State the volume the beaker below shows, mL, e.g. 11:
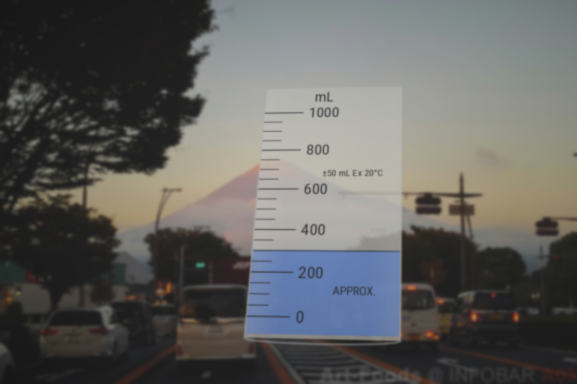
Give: 300
